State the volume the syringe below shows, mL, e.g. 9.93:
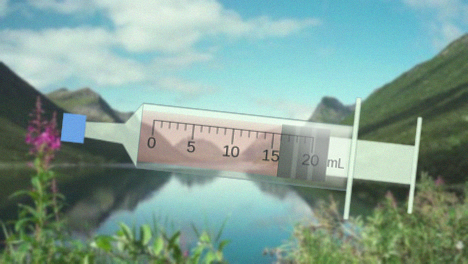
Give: 16
